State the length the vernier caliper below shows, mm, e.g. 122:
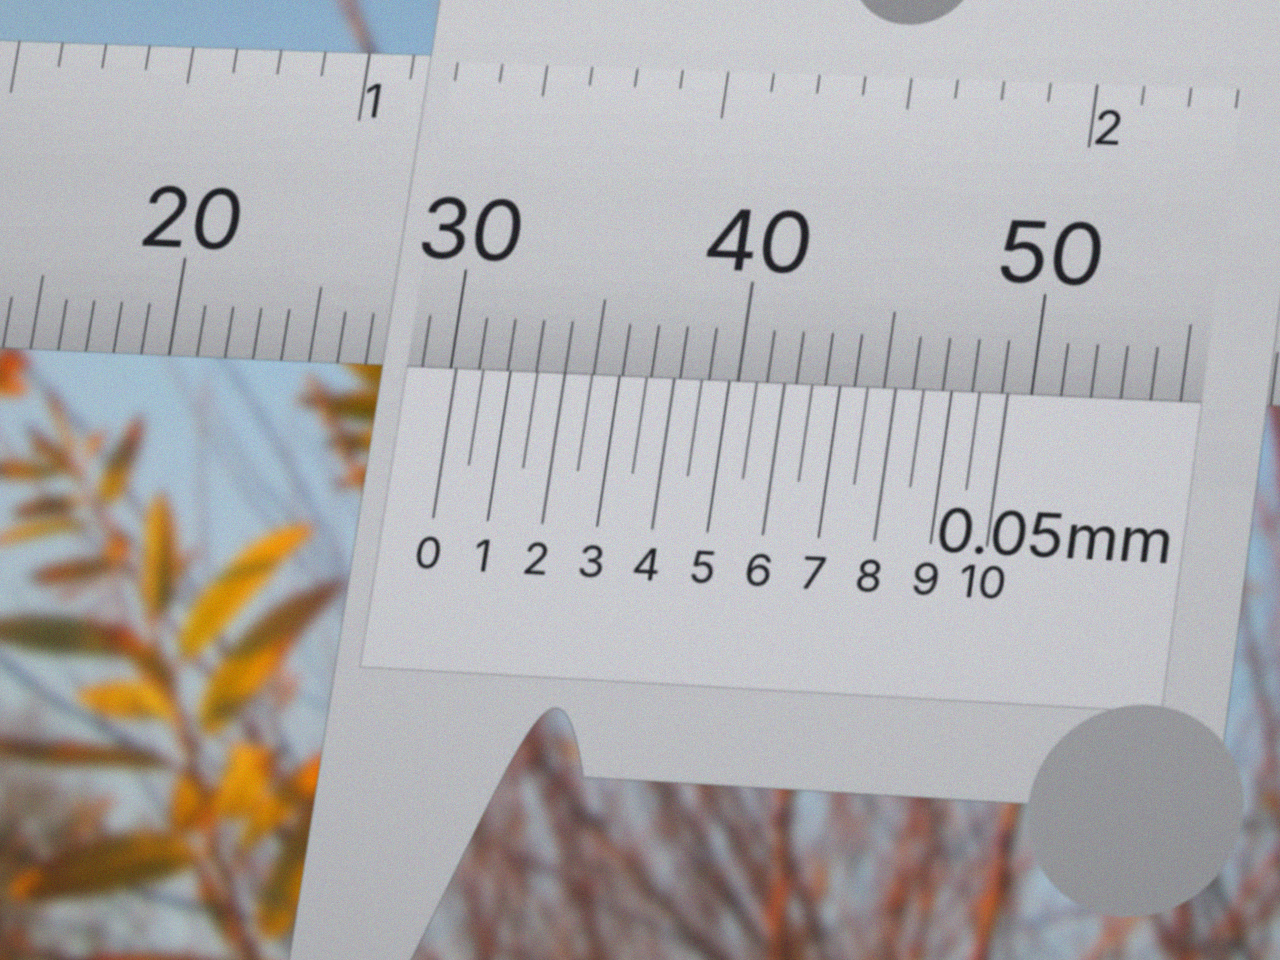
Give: 30.2
